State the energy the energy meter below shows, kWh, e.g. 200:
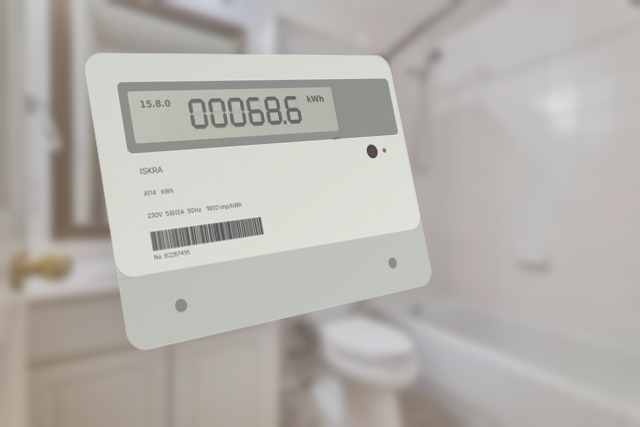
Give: 68.6
